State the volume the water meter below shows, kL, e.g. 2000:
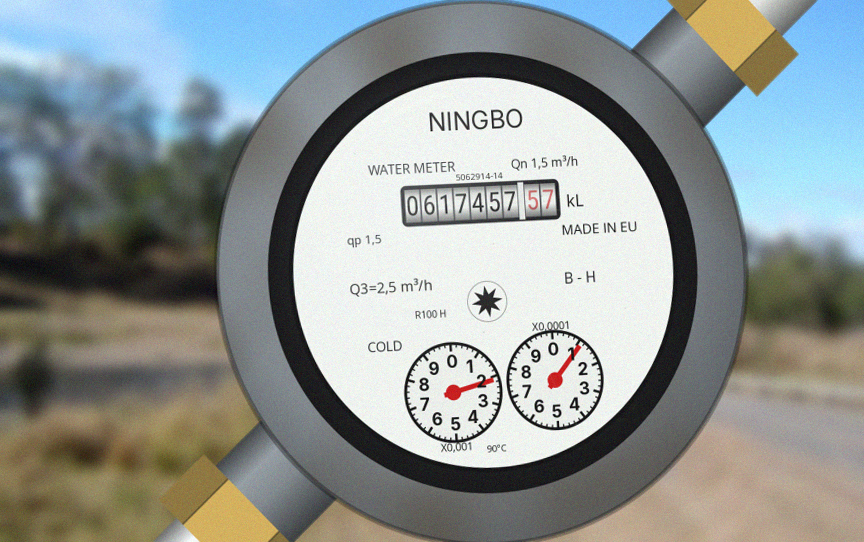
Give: 617457.5721
